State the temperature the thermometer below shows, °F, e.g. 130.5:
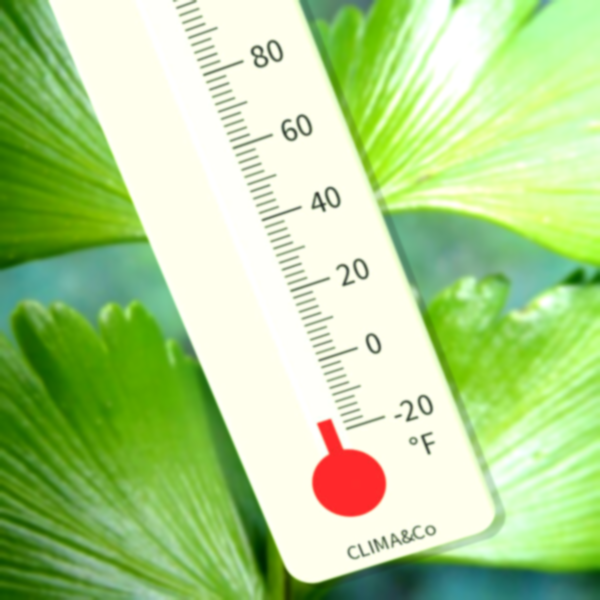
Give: -16
